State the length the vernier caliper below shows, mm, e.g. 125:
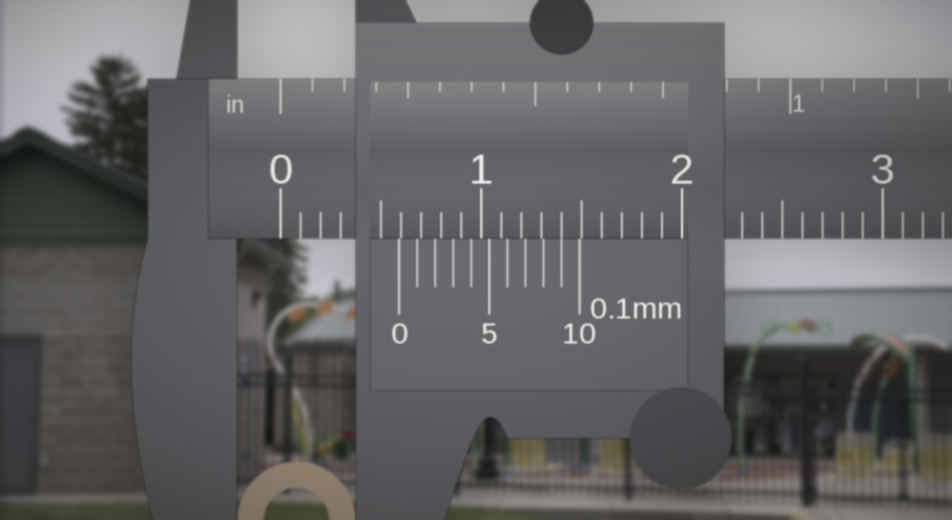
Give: 5.9
